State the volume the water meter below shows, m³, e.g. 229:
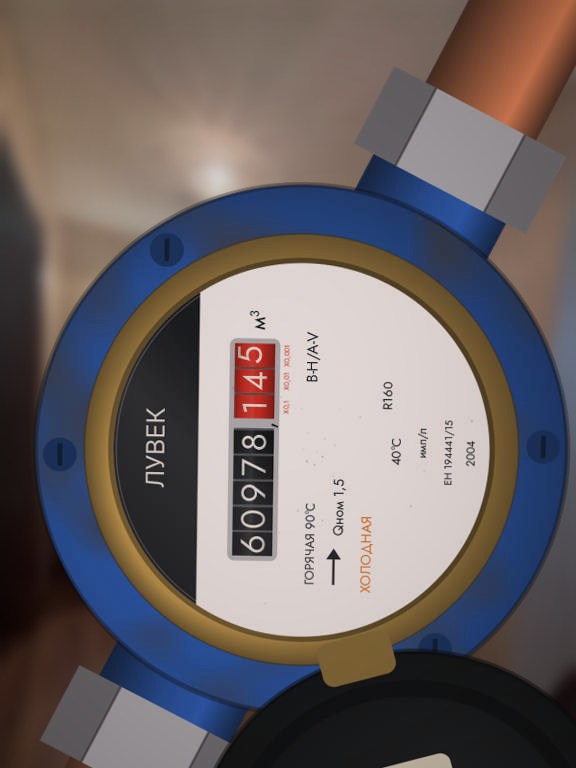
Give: 60978.145
